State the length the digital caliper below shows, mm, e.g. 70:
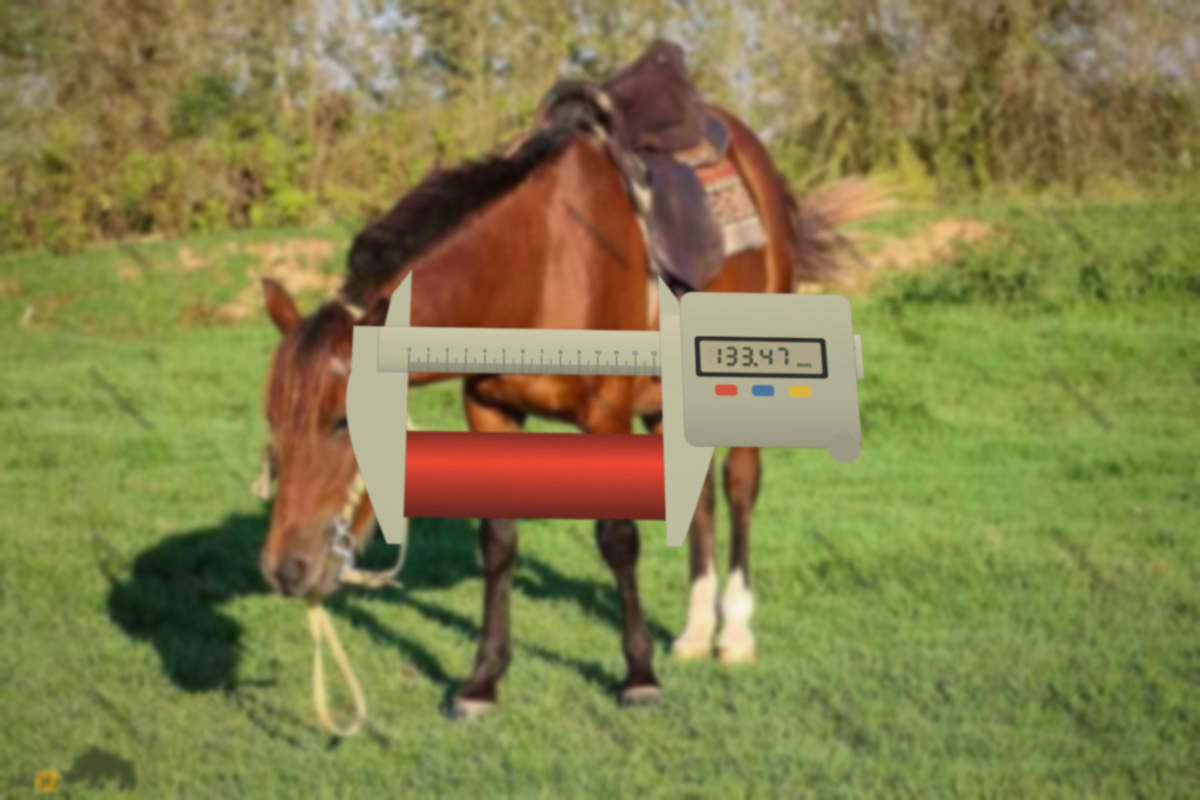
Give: 133.47
